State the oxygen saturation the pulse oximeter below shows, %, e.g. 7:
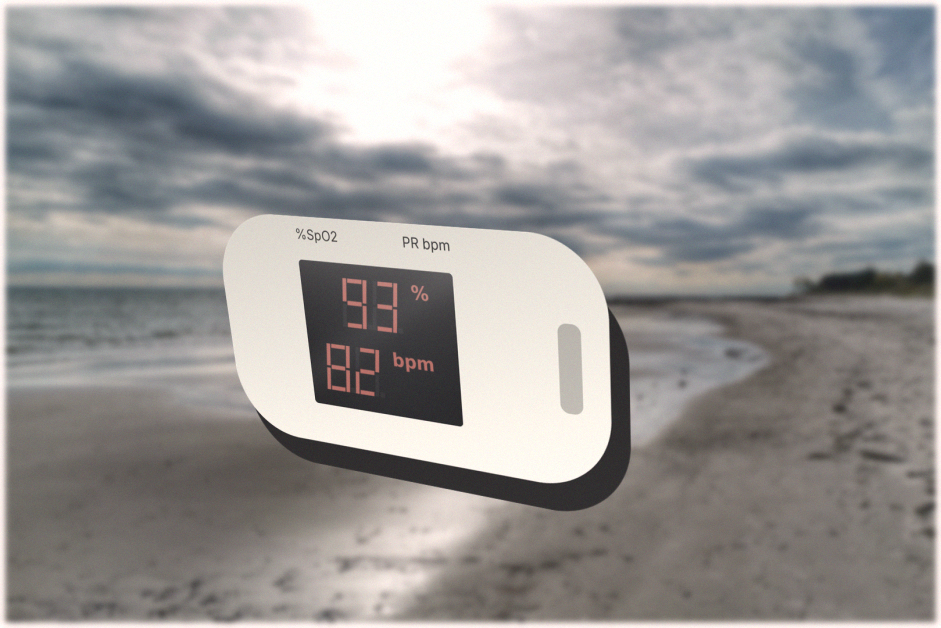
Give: 93
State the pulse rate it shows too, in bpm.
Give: 82
